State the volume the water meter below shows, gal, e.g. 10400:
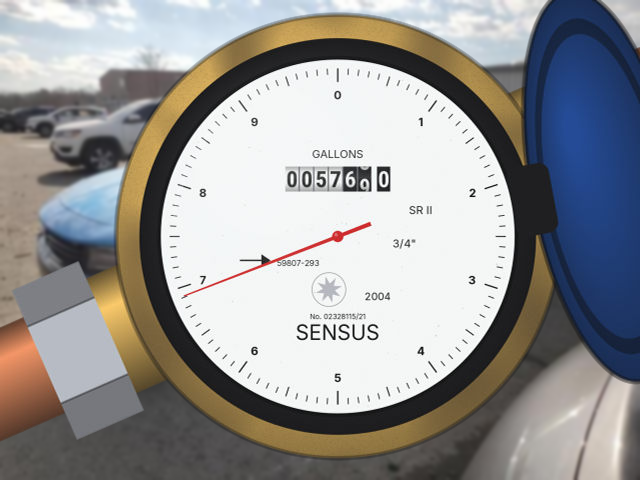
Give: 57686.9
